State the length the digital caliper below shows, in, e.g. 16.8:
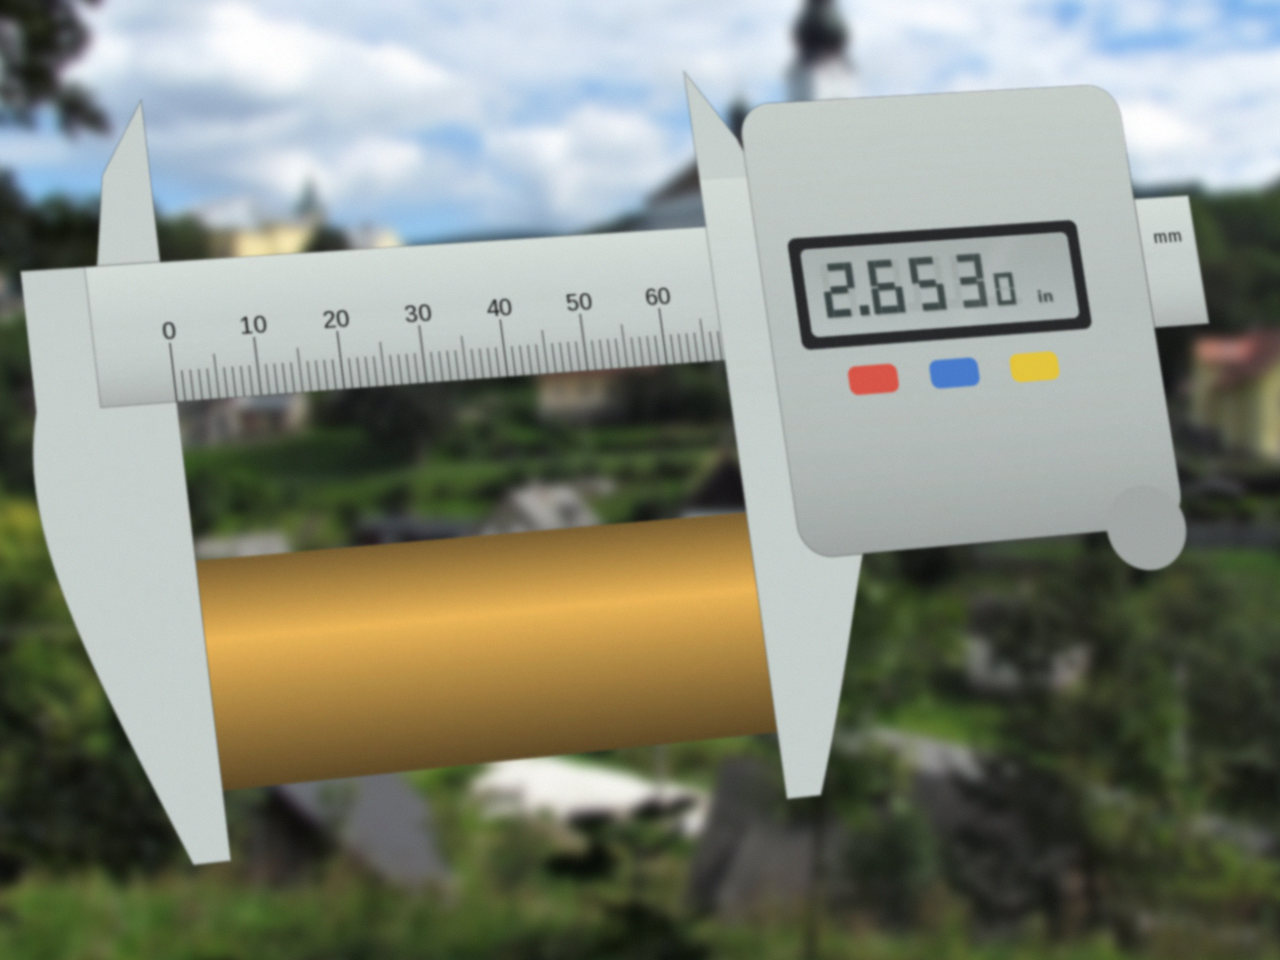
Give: 2.6530
